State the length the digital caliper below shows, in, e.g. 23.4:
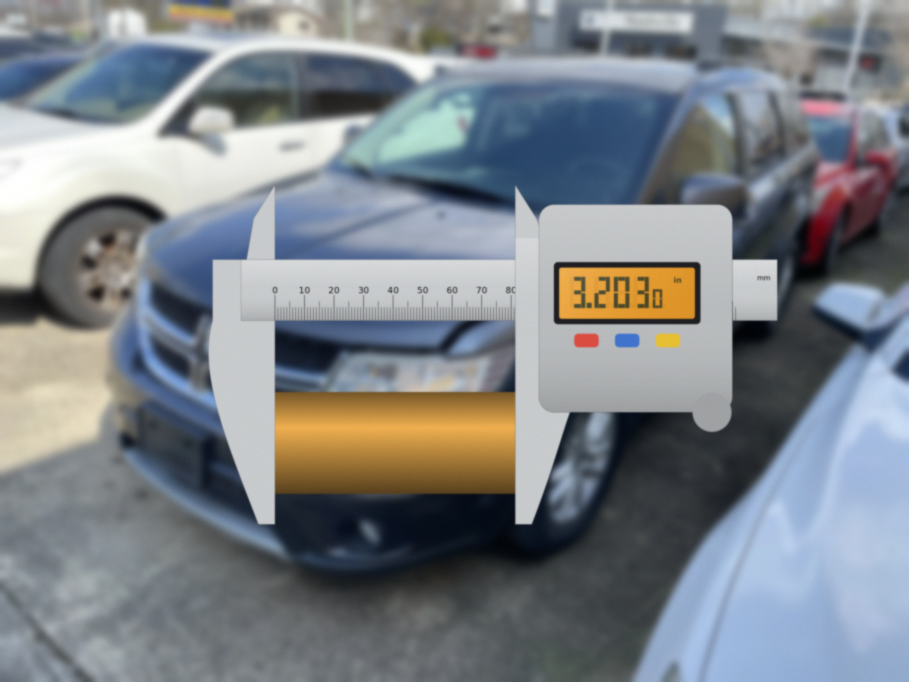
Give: 3.2030
